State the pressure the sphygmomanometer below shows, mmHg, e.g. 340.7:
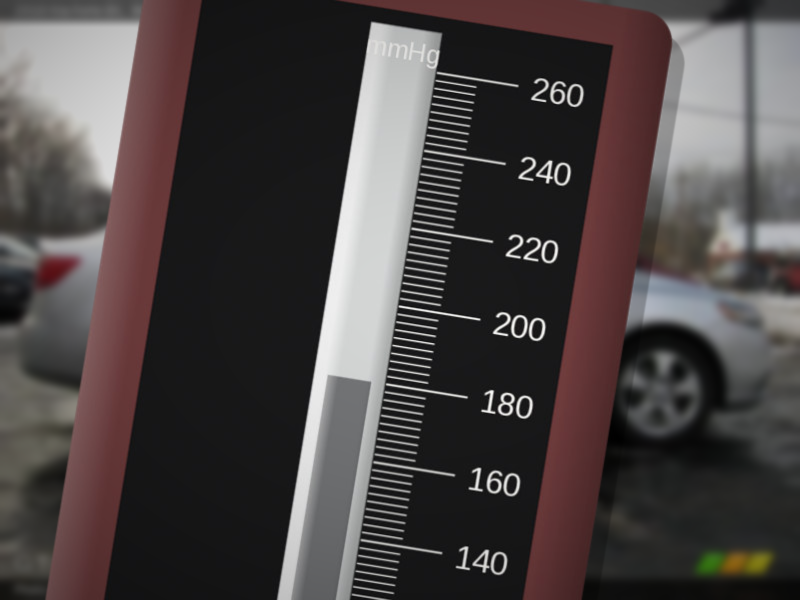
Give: 180
